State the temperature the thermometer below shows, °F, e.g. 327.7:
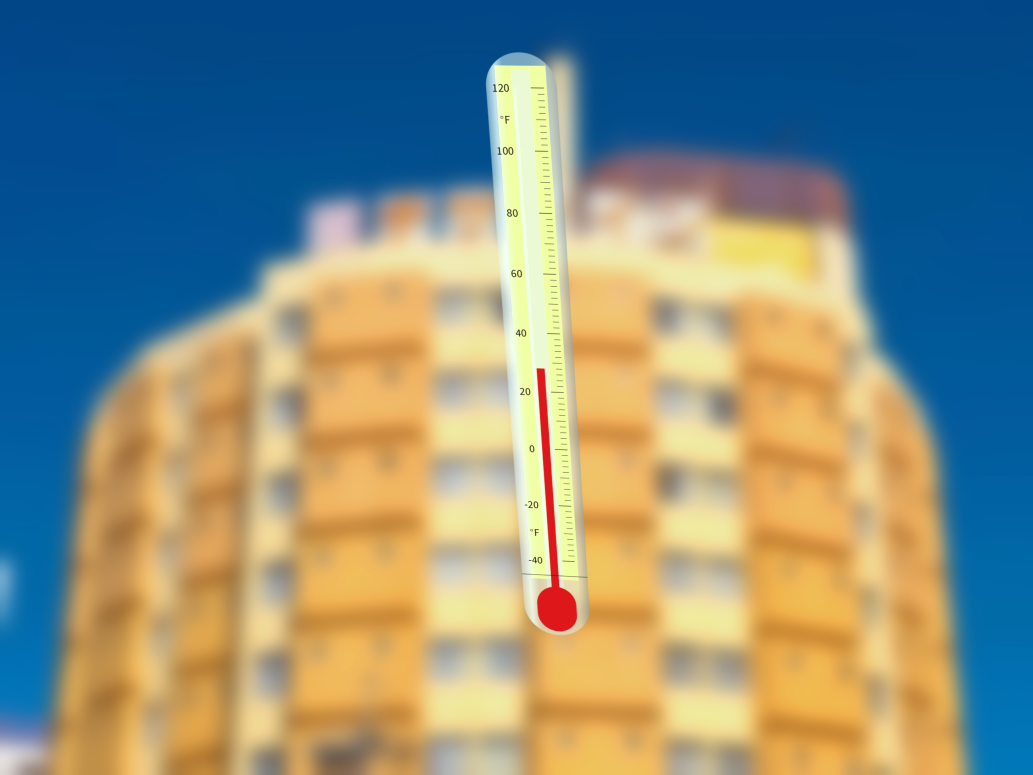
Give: 28
